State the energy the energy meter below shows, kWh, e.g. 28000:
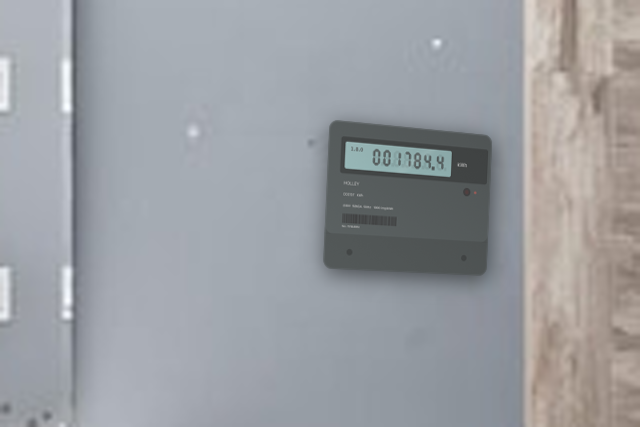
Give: 1784.4
